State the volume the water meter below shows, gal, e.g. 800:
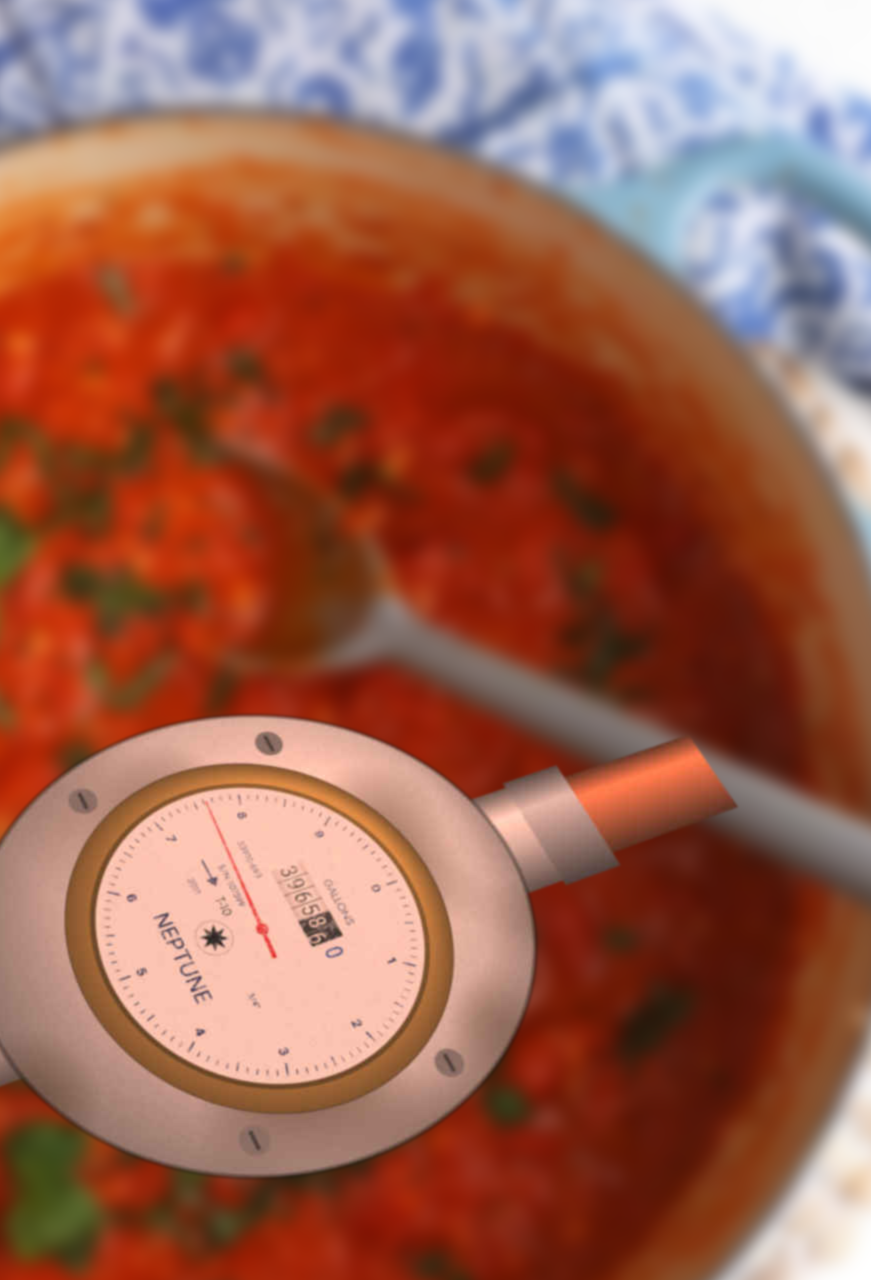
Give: 3965857.6
